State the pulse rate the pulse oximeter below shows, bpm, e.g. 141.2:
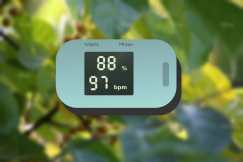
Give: 97
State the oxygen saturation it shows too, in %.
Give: 88
